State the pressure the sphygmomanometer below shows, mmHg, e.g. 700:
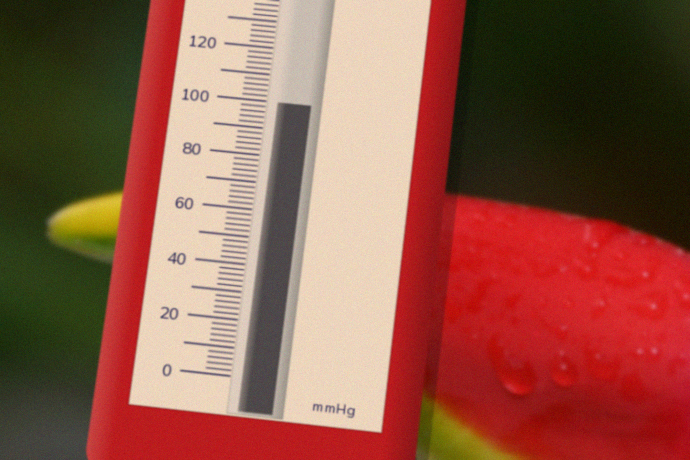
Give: 100
